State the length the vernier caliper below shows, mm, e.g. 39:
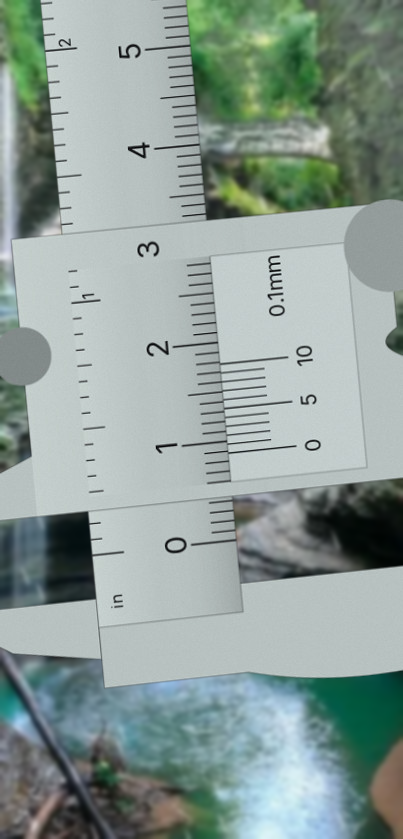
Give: 8.8
